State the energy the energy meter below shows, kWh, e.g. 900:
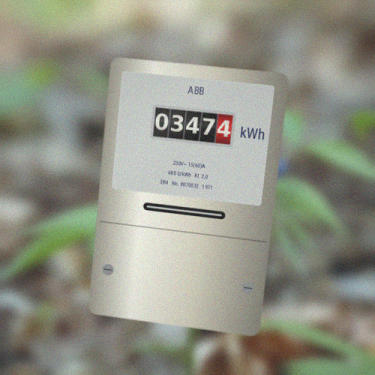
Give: 347.4
